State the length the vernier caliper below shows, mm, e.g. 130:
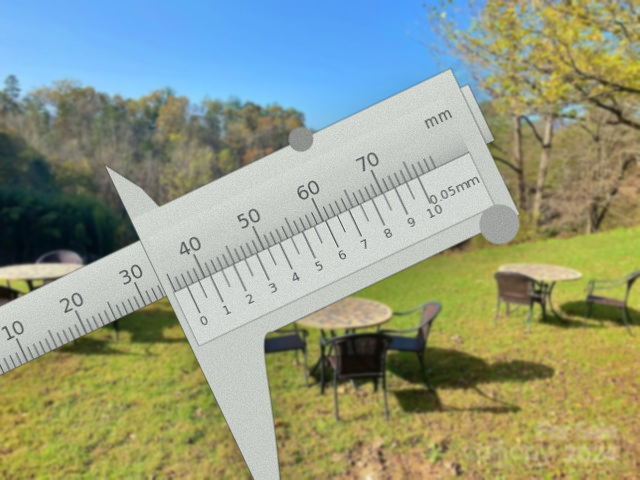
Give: 37.0
